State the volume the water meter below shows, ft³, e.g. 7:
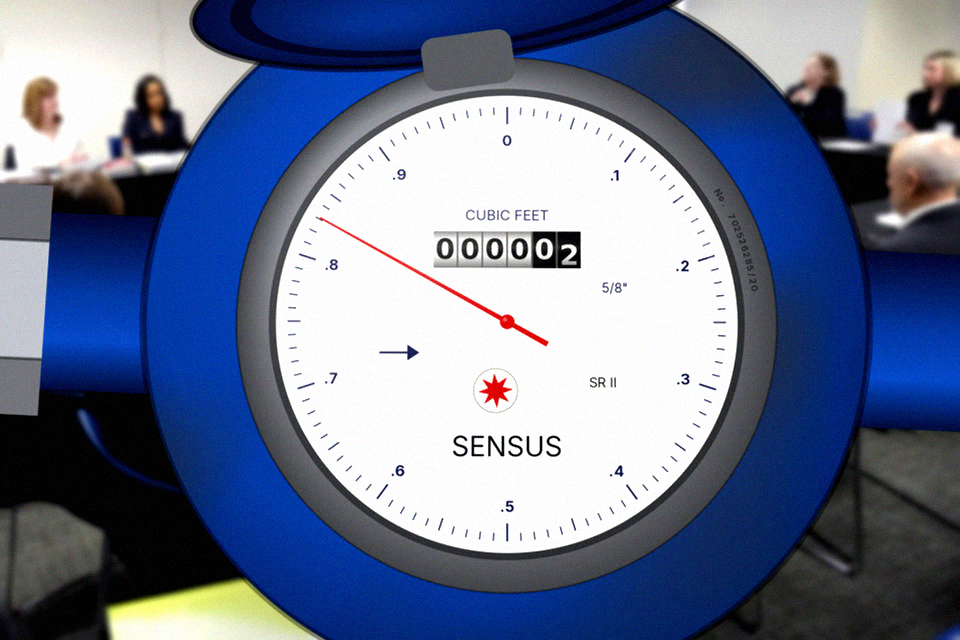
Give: 1.83
